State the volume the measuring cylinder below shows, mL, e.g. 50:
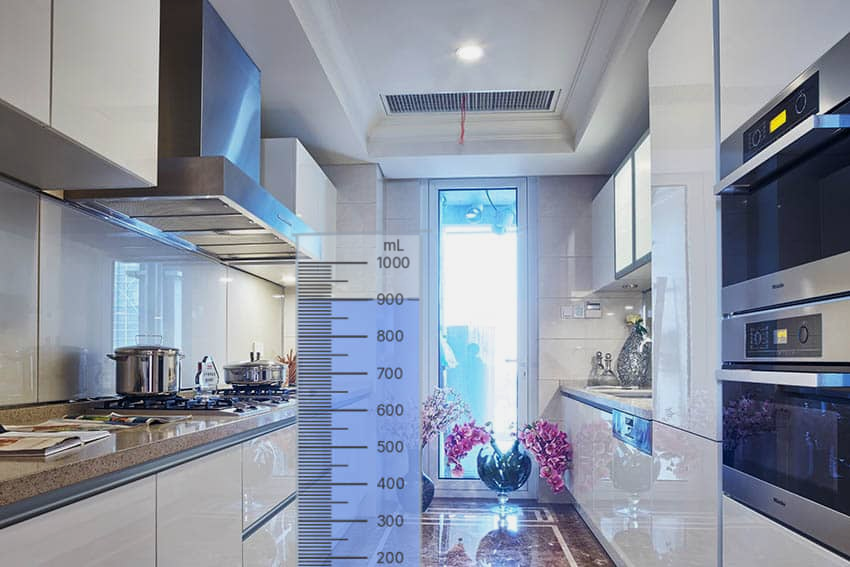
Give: 900
